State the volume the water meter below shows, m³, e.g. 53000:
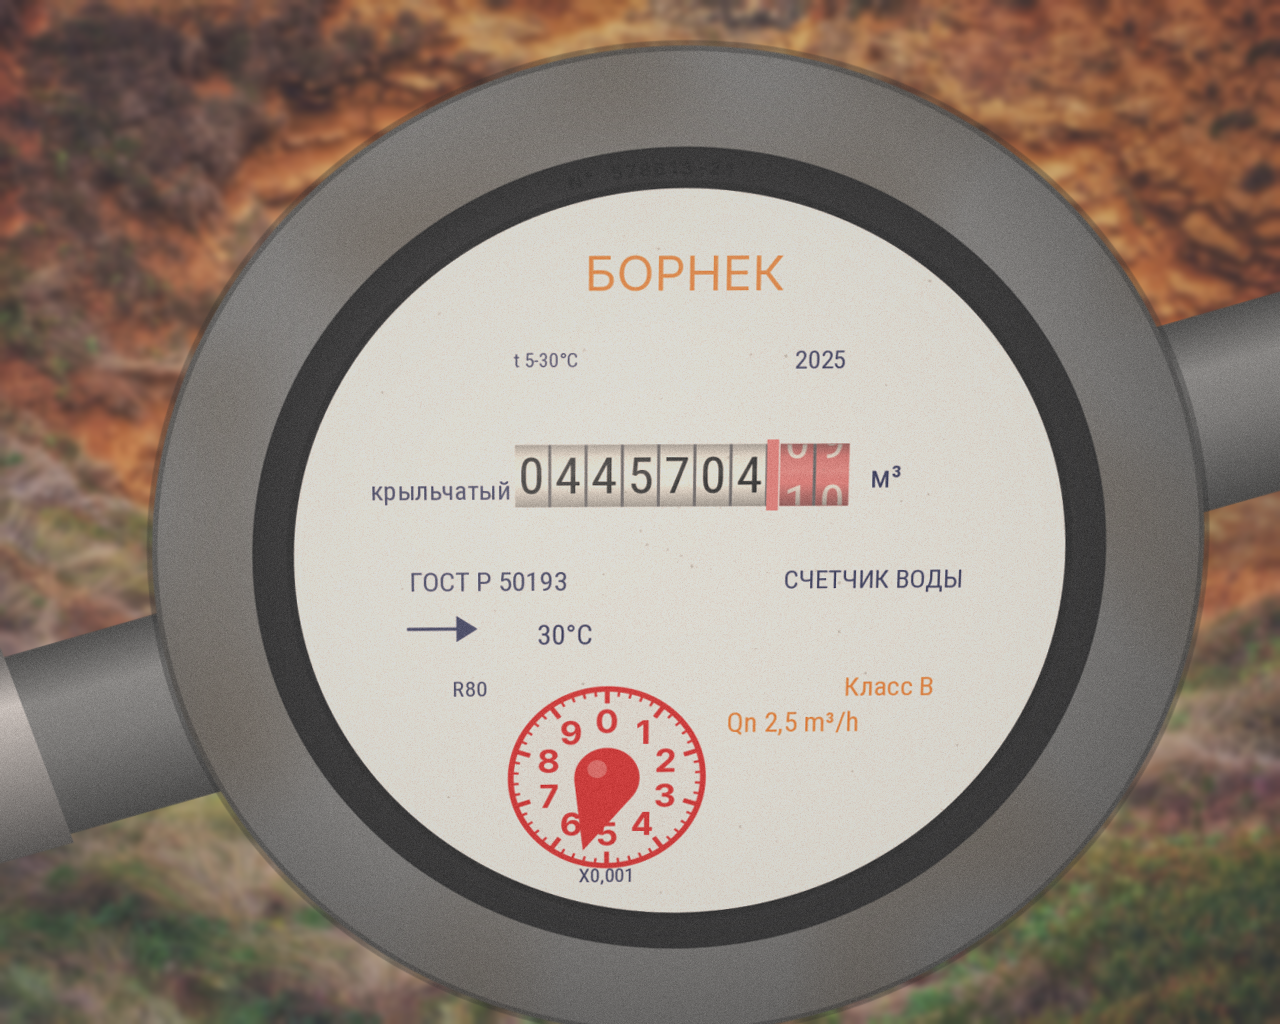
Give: 445704.095
